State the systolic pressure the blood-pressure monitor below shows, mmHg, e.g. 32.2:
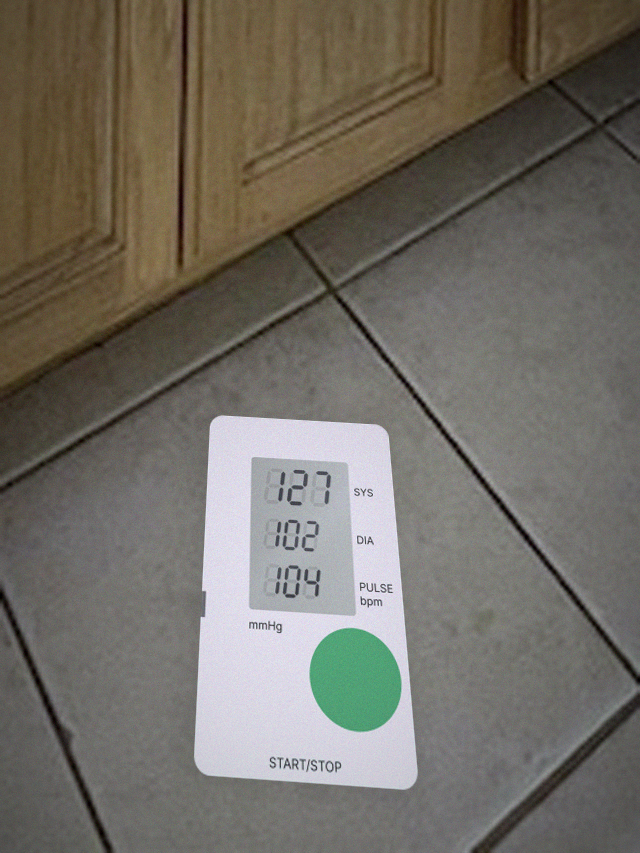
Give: 127
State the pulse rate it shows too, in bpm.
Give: 104
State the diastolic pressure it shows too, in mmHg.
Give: 102
